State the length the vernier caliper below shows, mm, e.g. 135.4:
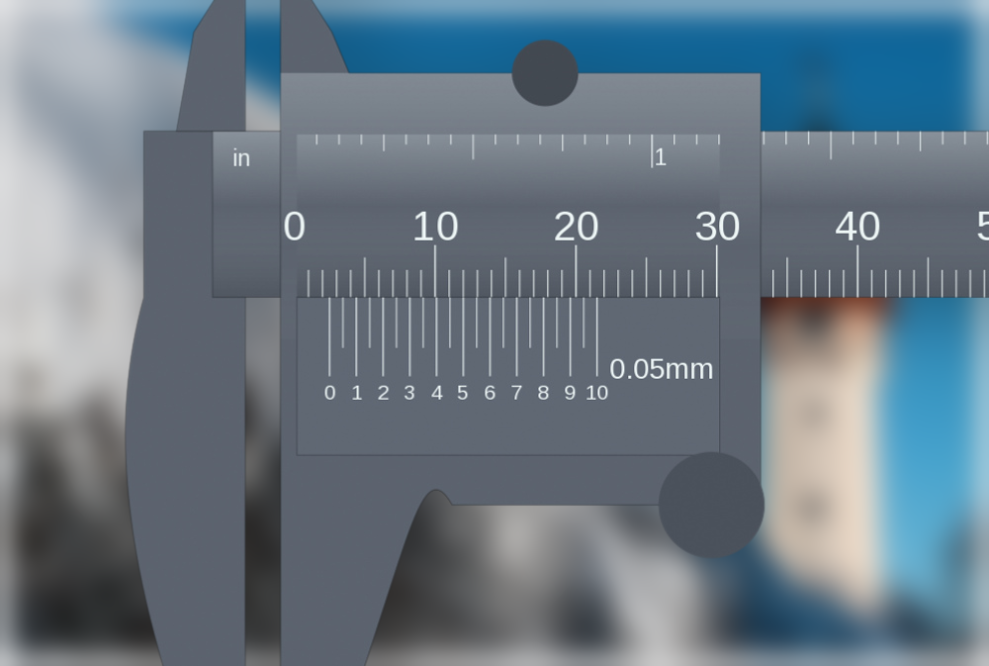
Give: 2.5
